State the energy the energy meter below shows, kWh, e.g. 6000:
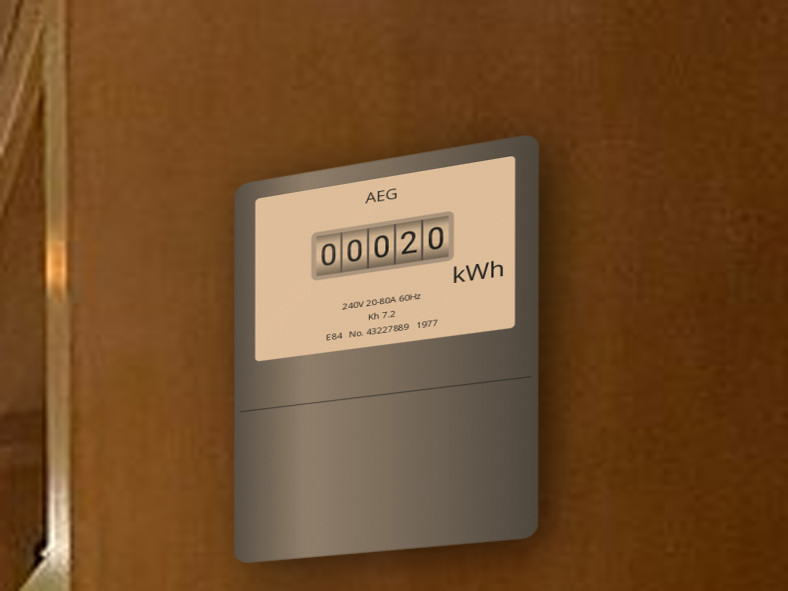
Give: 20
